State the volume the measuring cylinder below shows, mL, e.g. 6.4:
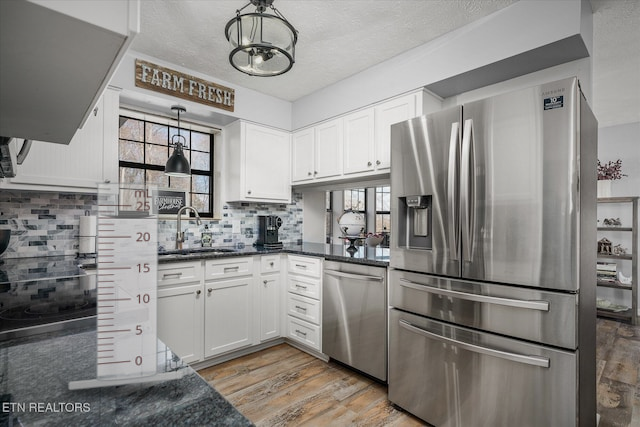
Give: 23
